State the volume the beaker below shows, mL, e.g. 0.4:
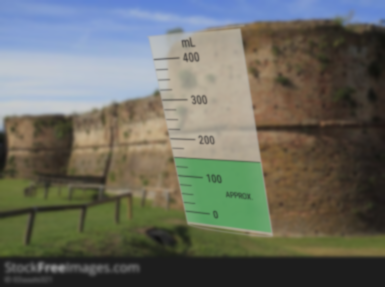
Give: 150
